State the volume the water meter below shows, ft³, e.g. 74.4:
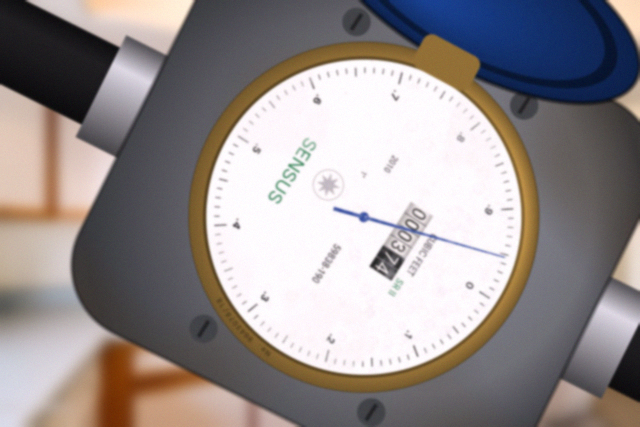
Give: 373.95
